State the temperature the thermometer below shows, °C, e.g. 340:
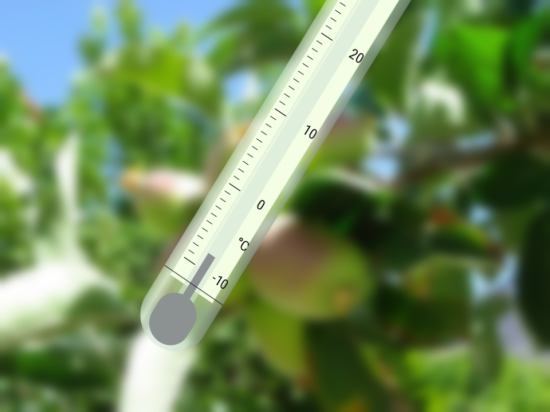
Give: -8
